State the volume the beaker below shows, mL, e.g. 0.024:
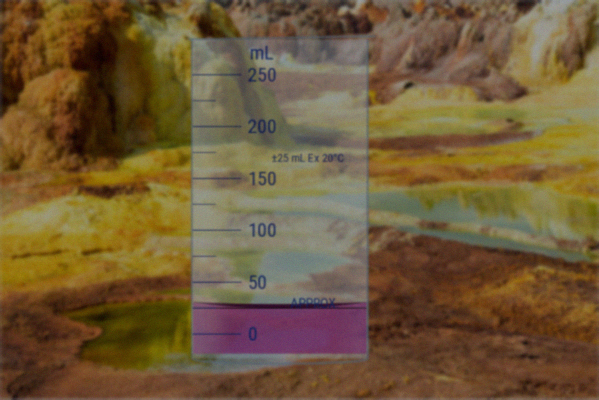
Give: 25
